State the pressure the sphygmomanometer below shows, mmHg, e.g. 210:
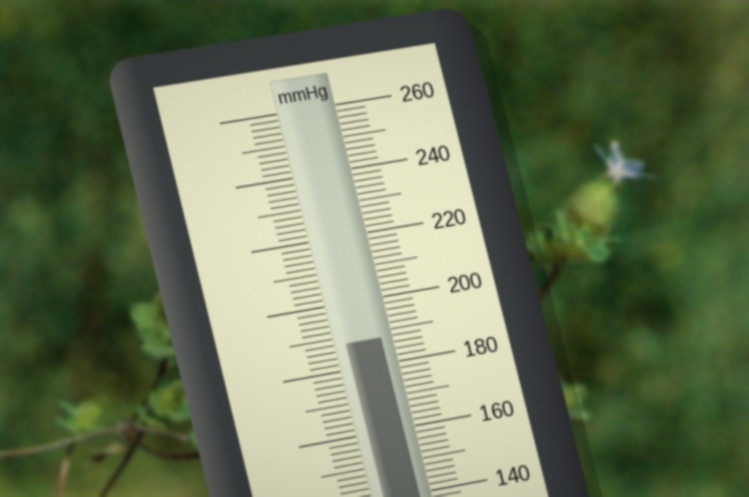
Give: 188
